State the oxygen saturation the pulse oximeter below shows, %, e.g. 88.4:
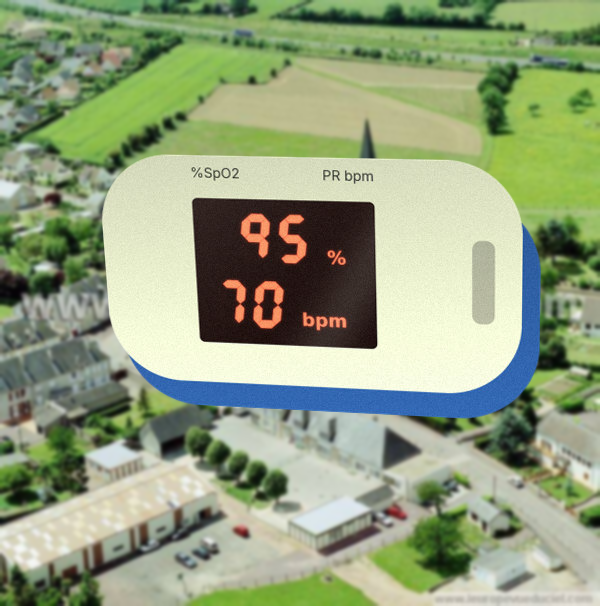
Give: 95
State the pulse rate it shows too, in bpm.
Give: 70
